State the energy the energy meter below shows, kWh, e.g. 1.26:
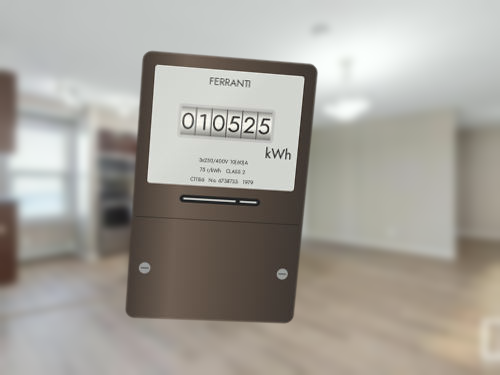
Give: 10525
